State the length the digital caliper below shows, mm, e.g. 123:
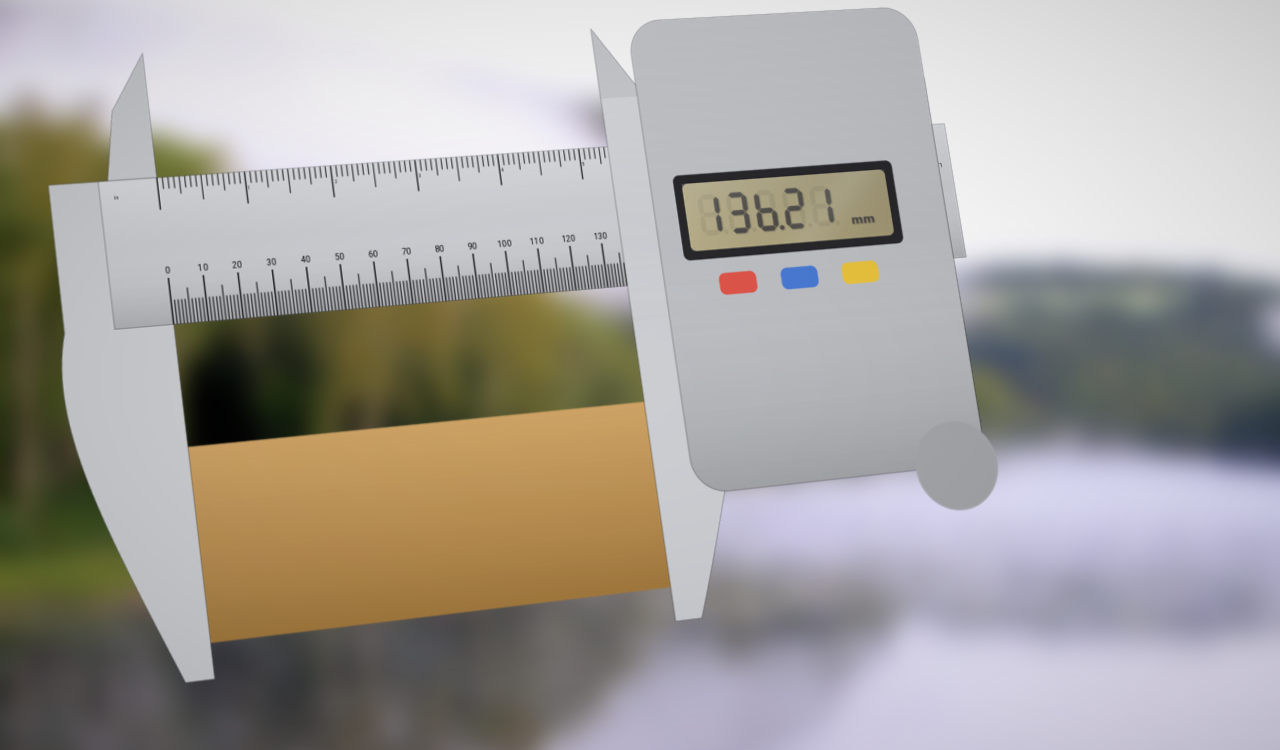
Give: 136.21
